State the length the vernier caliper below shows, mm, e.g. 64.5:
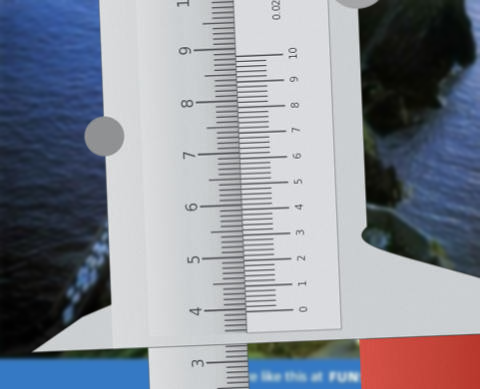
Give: 39.5
